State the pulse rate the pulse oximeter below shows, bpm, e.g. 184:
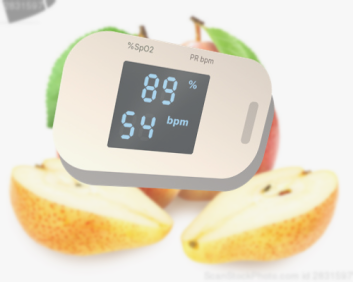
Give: 54
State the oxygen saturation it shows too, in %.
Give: 89
